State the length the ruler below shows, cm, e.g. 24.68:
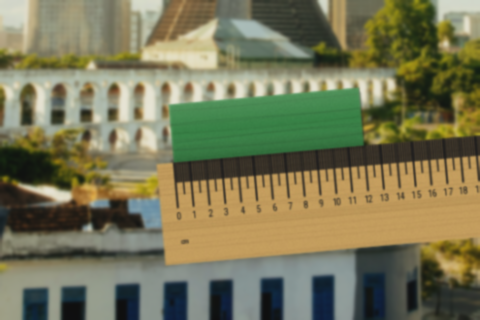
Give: 12
